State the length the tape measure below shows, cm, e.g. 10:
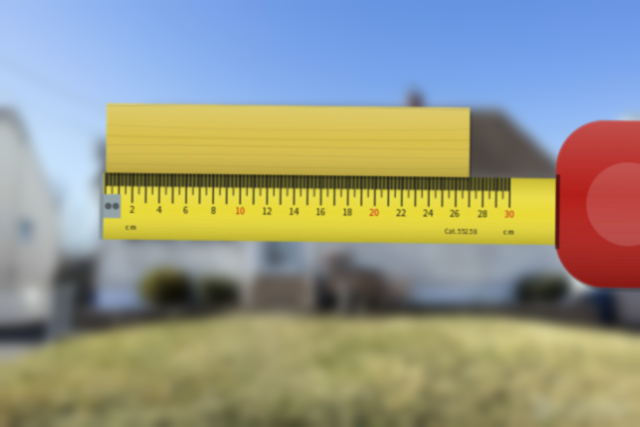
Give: 27
